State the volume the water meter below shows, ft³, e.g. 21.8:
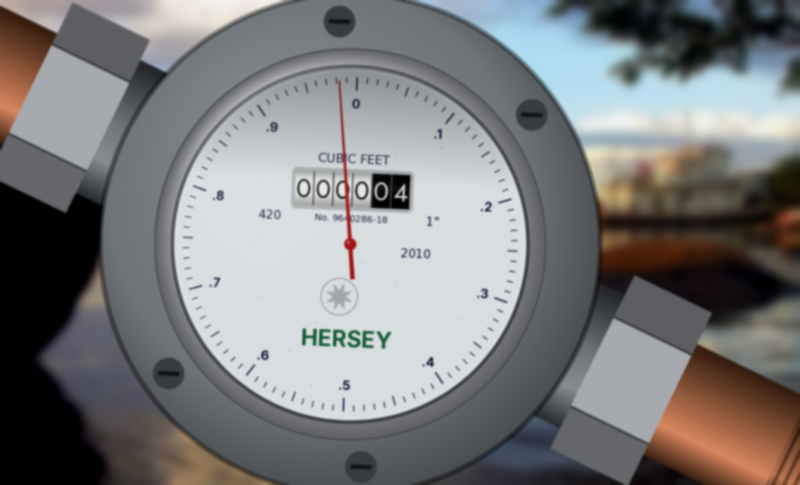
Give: 3.98
